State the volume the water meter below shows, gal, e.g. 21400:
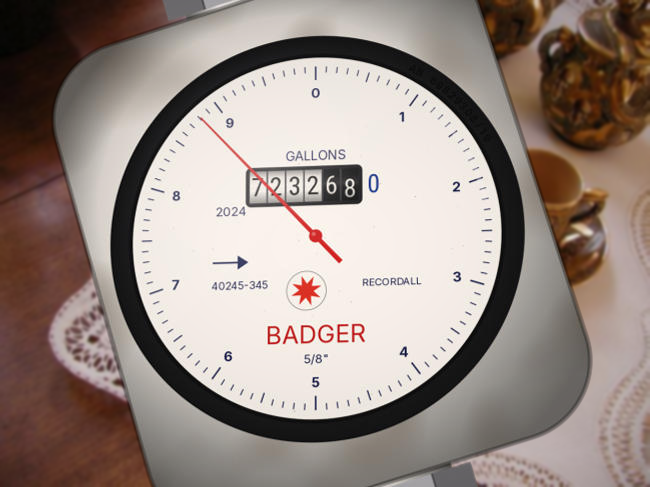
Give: 7232678.8
